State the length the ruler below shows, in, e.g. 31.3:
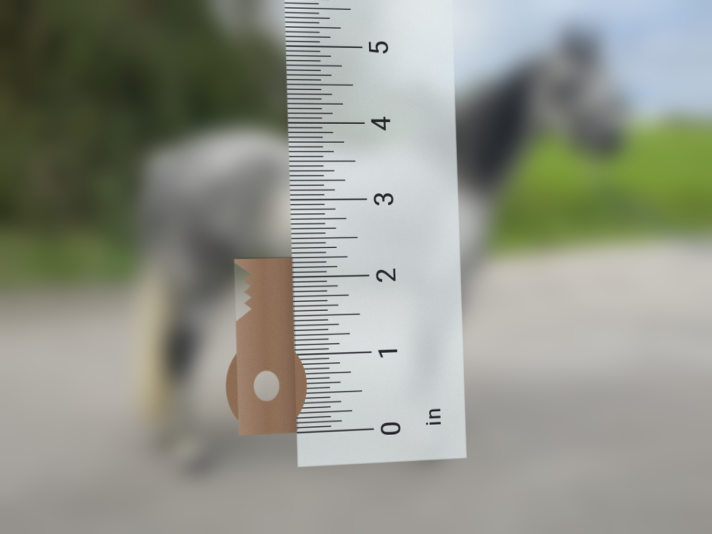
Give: 2.25
